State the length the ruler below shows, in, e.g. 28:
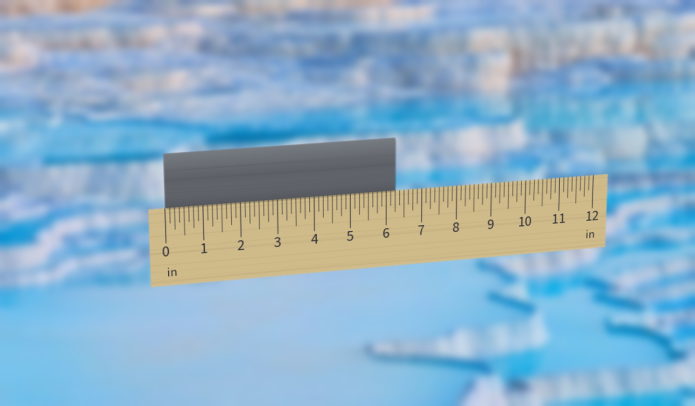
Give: 6.25
